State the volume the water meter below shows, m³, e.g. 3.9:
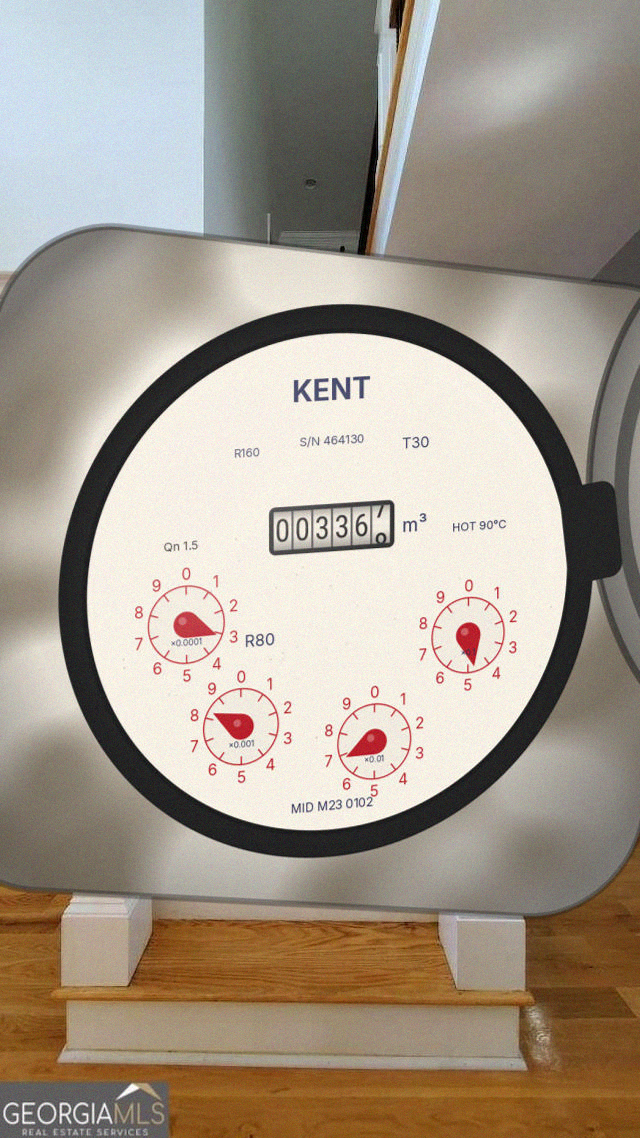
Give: 3367.4683
